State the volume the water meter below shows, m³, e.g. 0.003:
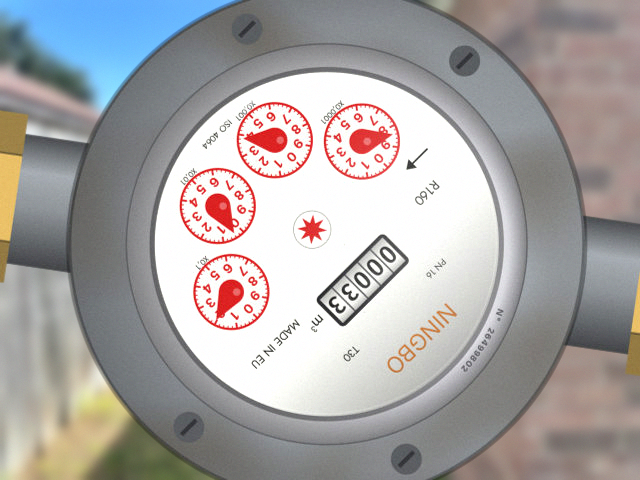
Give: 33.2038
